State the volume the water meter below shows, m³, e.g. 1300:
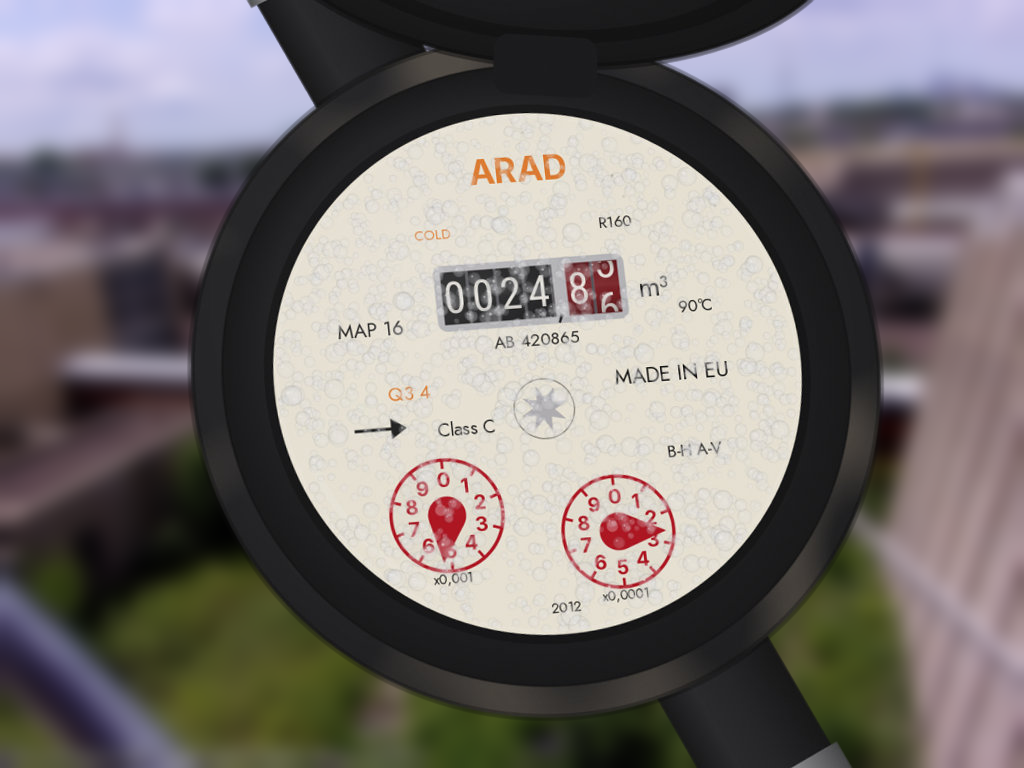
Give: 24.8552
